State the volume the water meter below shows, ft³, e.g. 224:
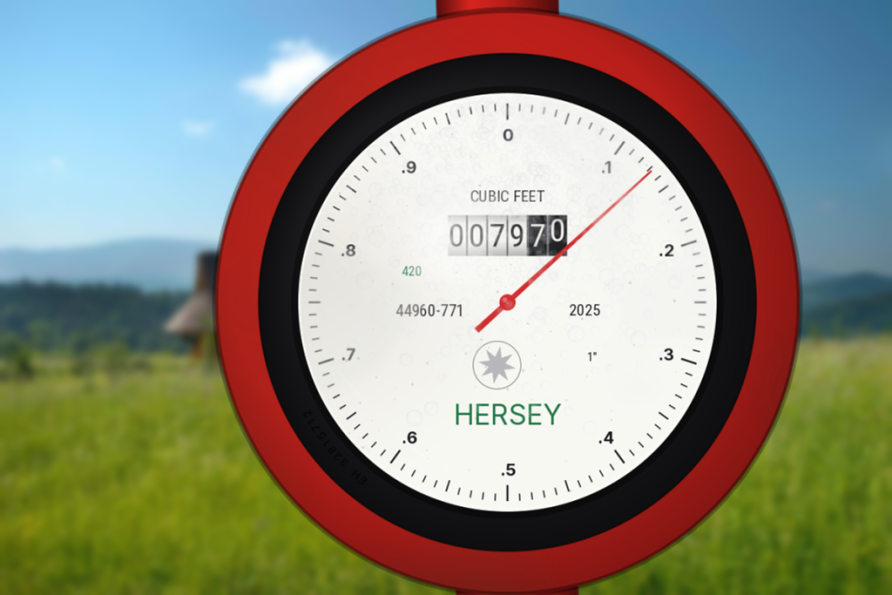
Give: 7970.13
